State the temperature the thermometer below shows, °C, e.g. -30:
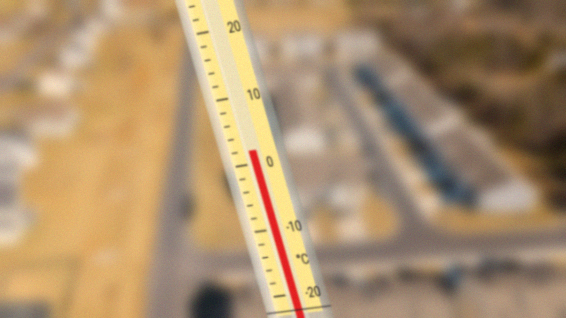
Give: 2
